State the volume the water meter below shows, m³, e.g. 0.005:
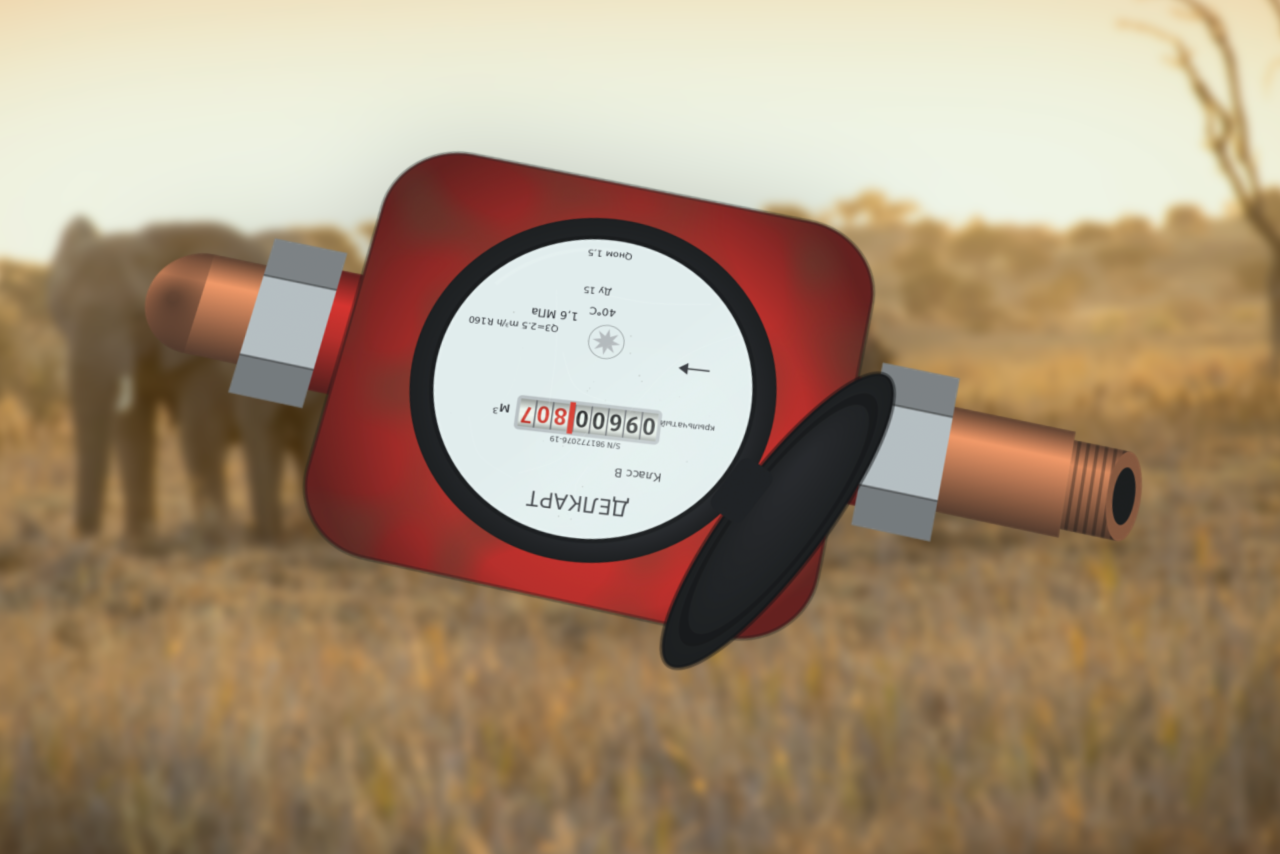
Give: 9600.807
